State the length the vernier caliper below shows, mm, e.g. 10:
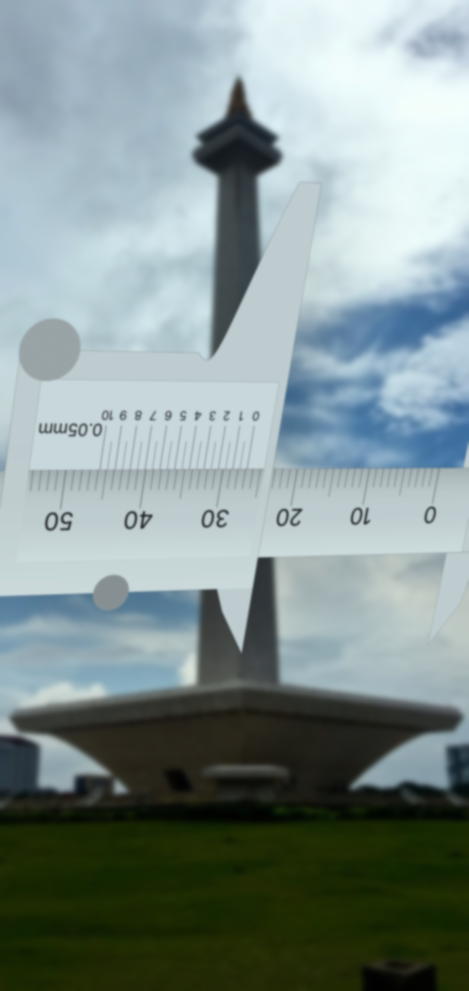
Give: 26.8
